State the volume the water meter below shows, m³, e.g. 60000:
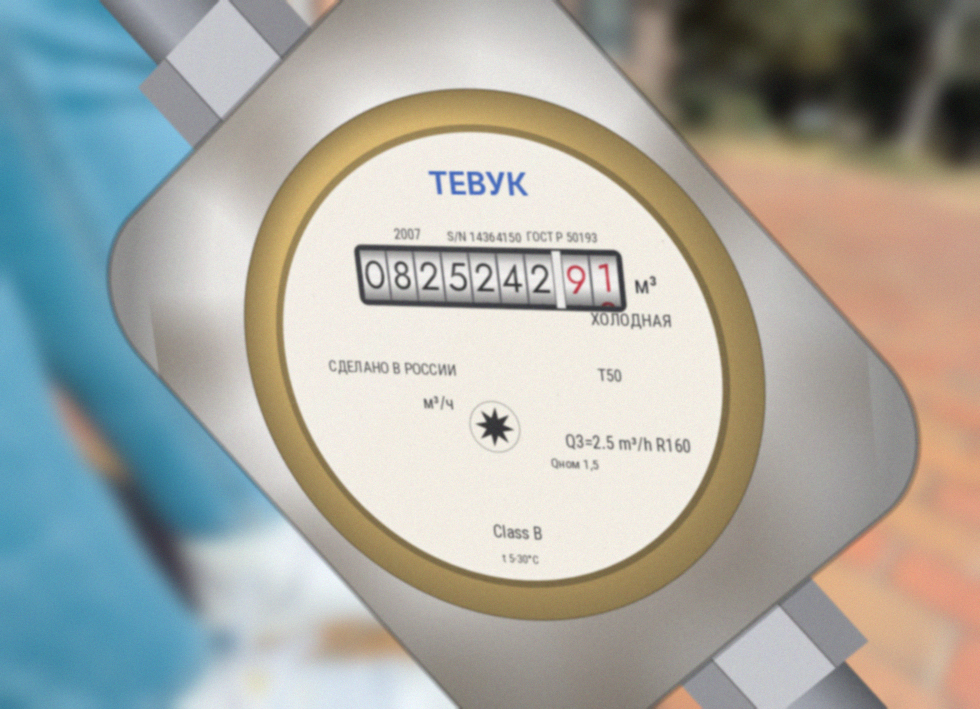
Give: 825242.91
